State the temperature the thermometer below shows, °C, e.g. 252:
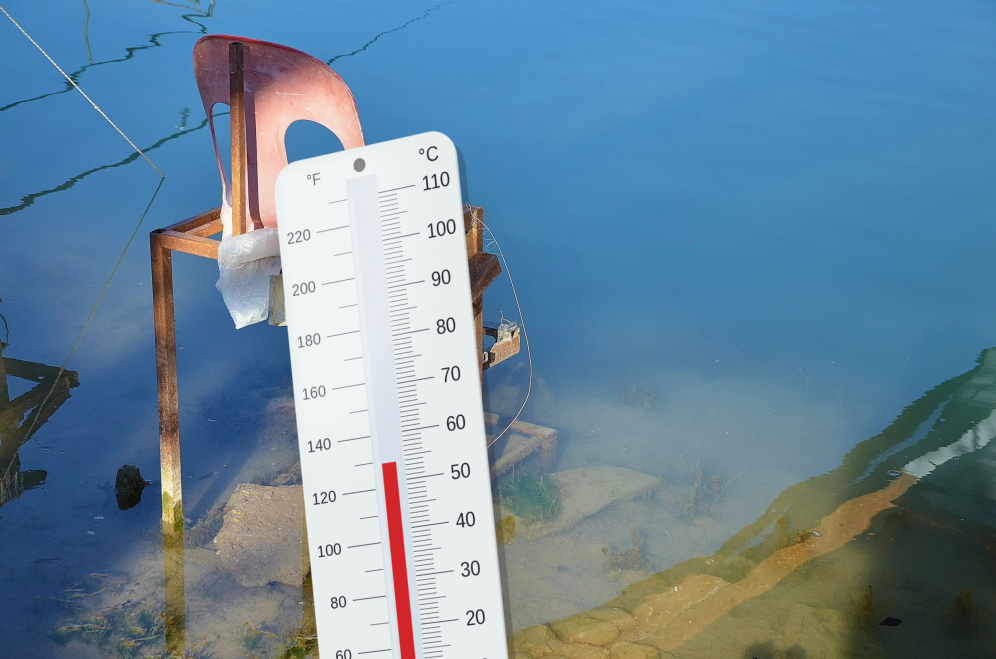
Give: 54
